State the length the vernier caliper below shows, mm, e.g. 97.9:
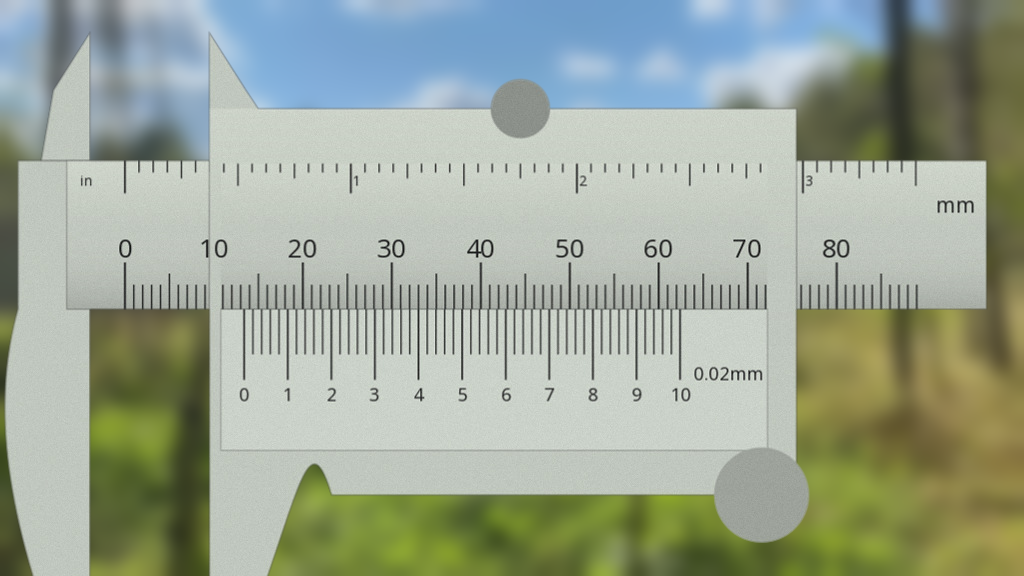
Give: 13.4
